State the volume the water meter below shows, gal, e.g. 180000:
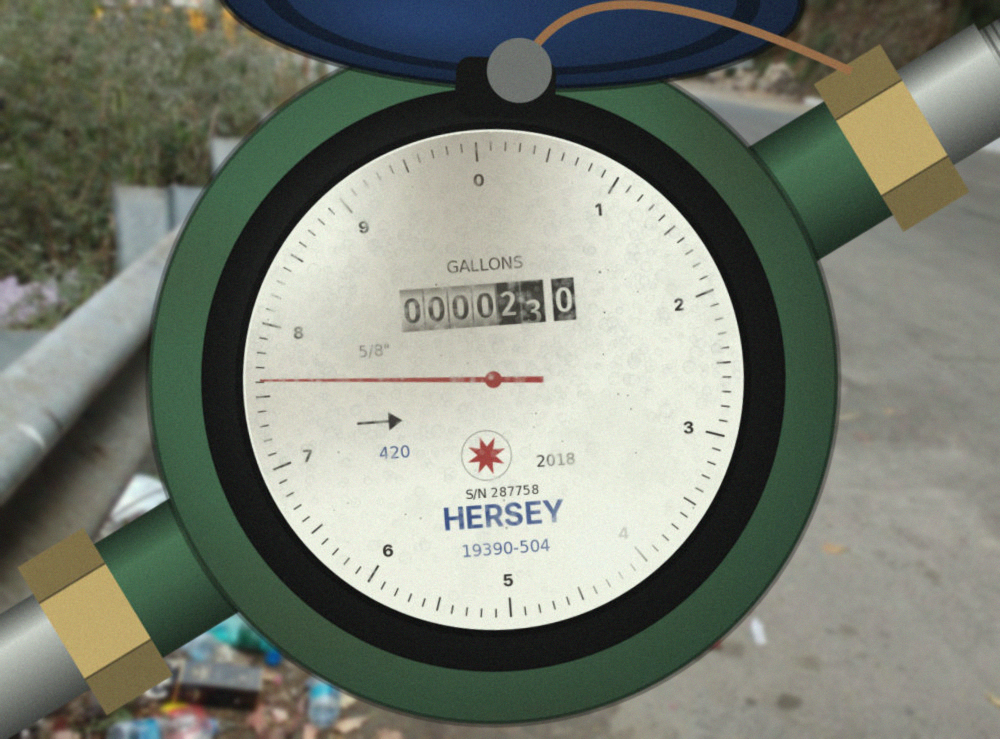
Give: 227.6
